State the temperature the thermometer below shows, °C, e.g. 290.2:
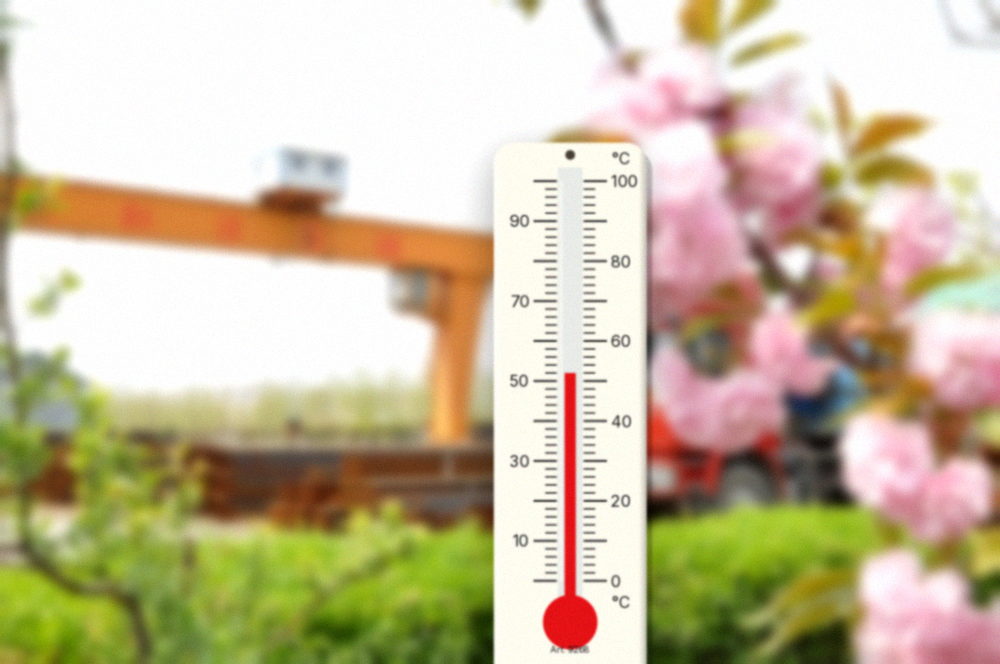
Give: 52
